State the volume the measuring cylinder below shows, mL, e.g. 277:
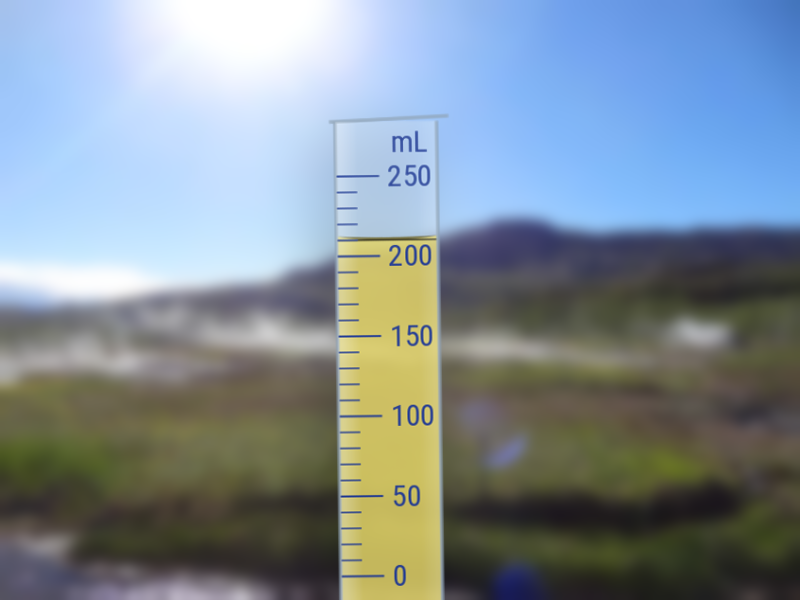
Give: 210
